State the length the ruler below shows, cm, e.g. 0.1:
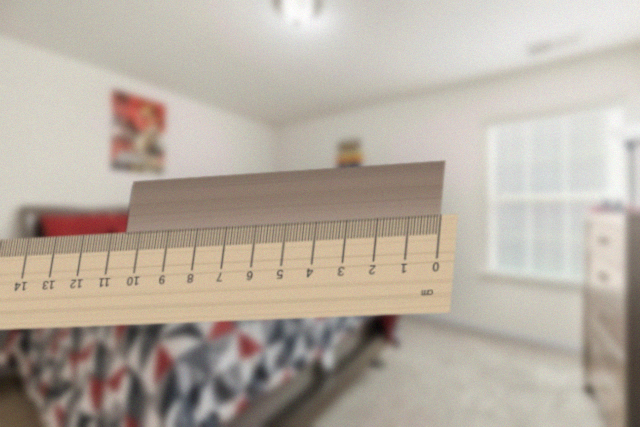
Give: 10.5
